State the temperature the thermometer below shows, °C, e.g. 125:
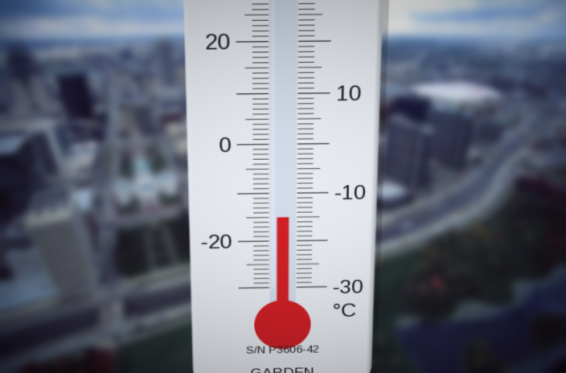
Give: -15
